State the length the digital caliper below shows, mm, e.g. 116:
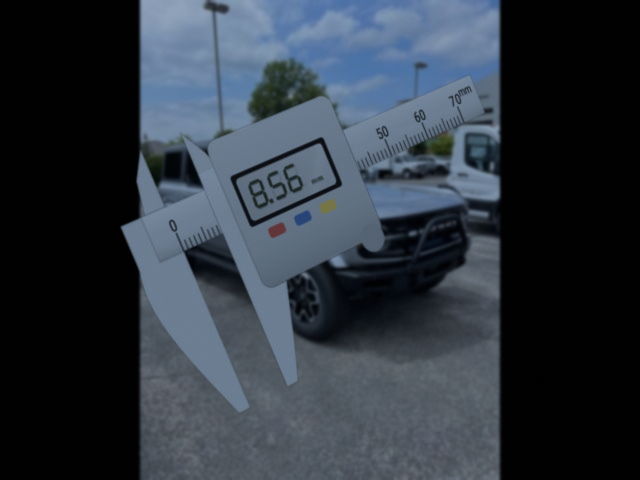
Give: 8.56
